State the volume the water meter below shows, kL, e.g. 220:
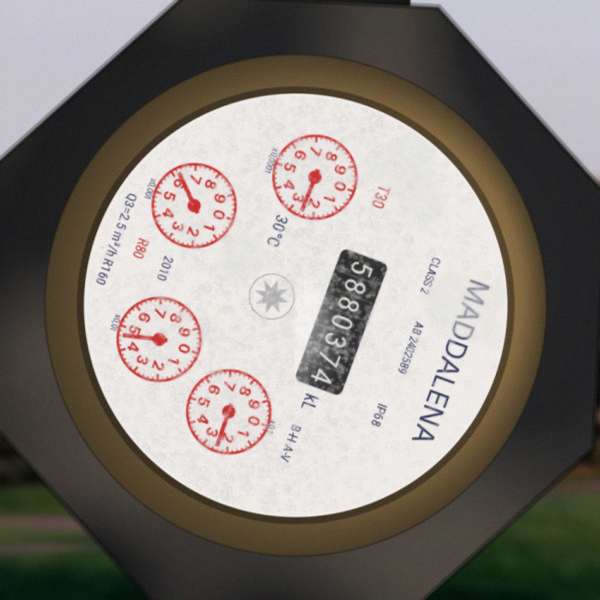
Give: 5880374.2462
